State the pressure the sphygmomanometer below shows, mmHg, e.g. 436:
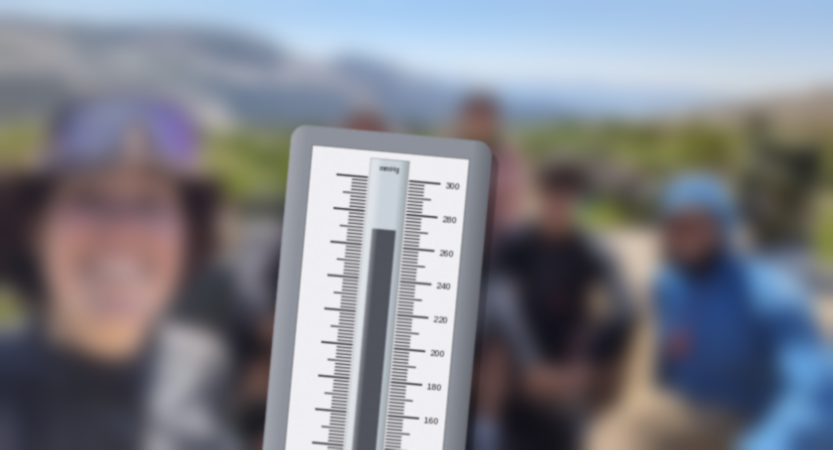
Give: 270
